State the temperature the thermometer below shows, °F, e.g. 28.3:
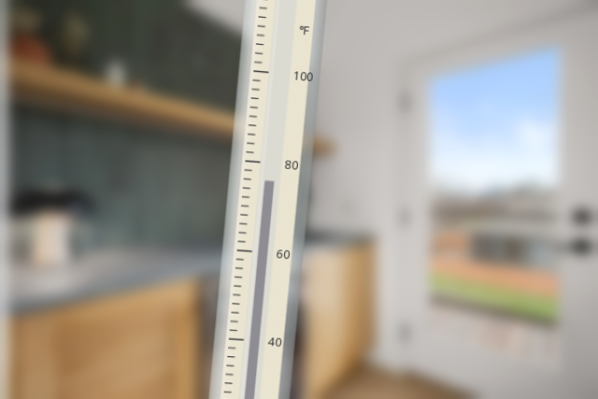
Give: 76
